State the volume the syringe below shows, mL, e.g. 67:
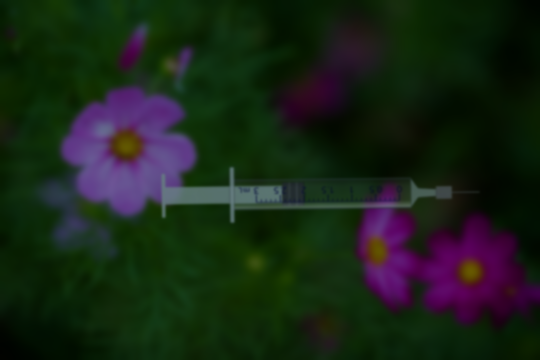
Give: 2
